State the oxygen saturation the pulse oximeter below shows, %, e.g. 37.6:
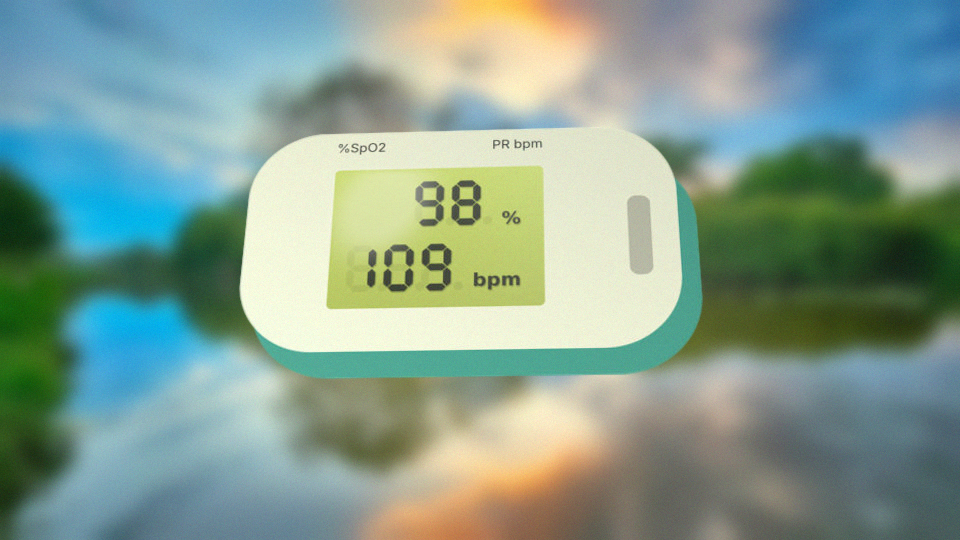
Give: 98
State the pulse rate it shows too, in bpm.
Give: 109
